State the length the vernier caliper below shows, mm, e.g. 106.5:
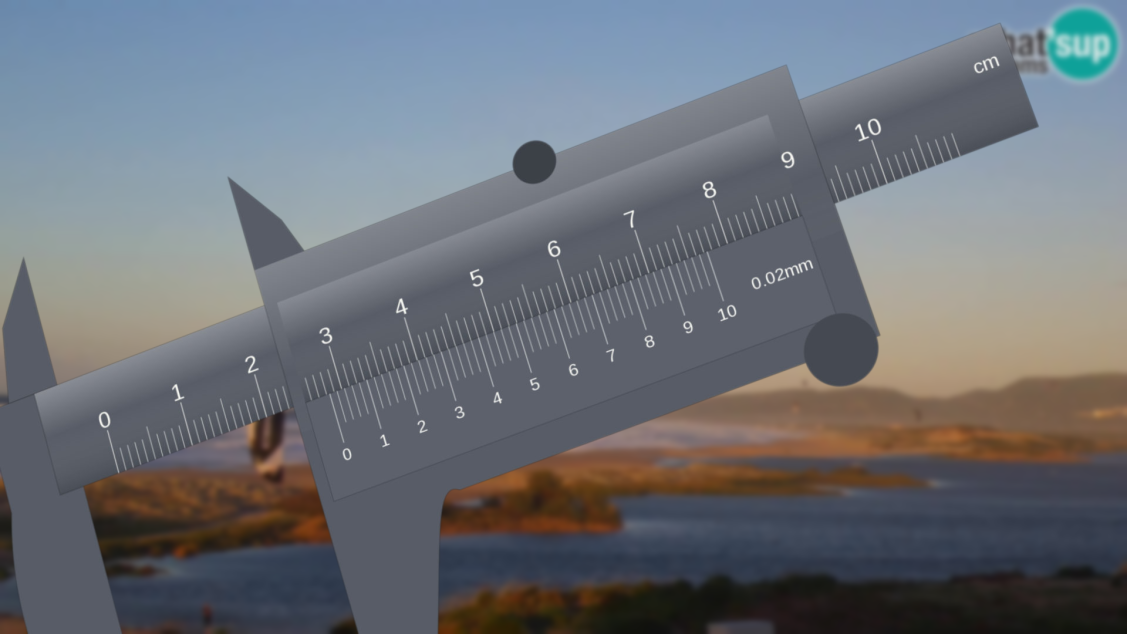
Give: 28.4
